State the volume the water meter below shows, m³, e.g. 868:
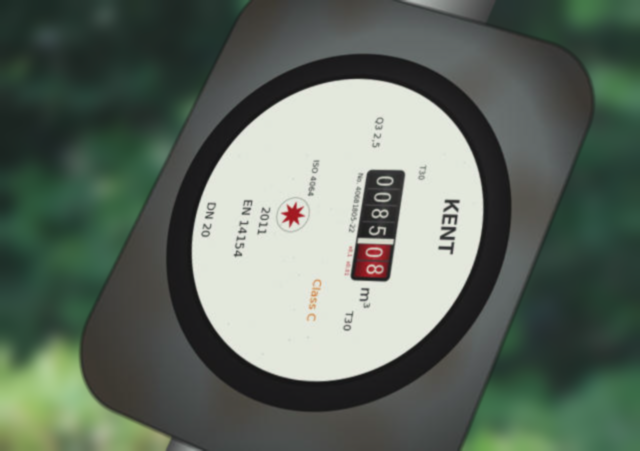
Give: 85.08
